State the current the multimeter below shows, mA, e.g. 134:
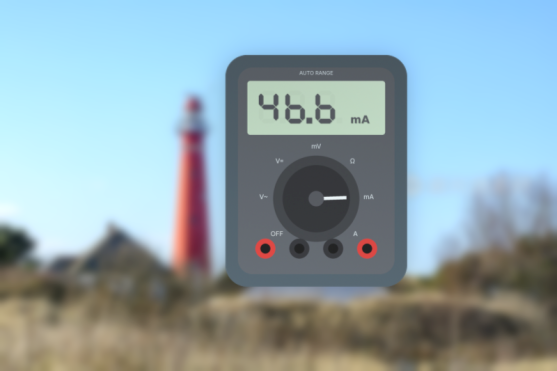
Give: 46.6
